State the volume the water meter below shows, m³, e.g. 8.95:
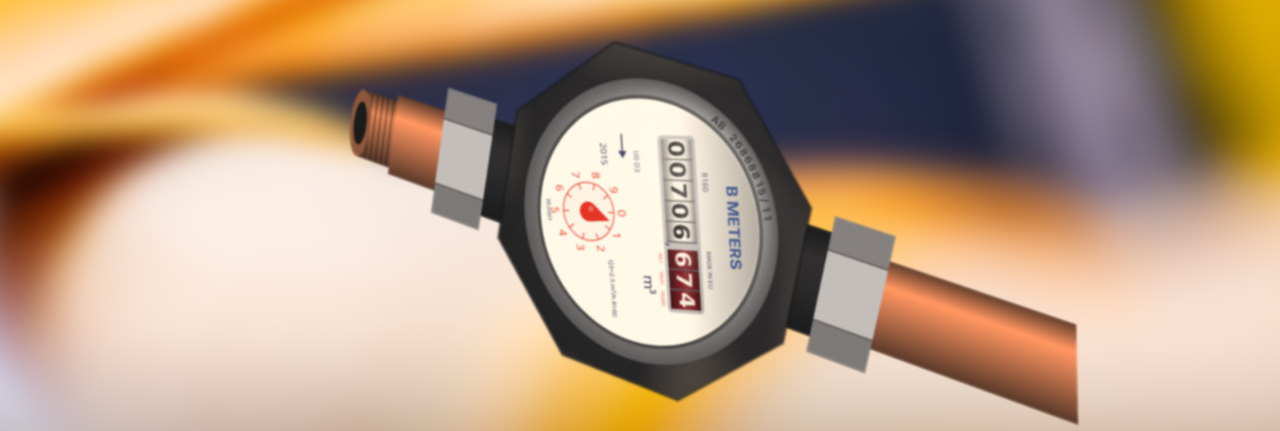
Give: 706.6740
